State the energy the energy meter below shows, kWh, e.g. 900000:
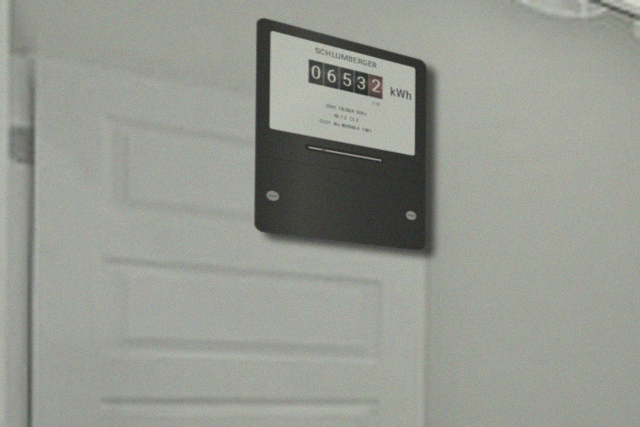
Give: 653.2
